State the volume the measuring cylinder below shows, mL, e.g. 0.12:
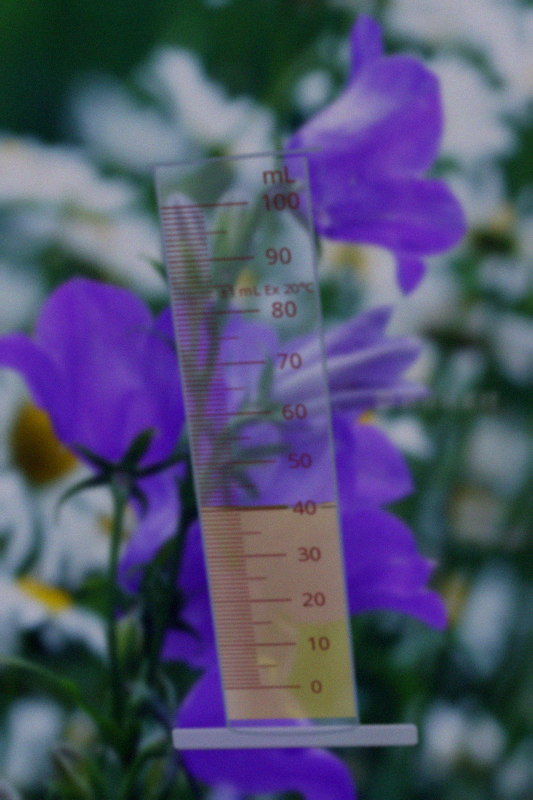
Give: 40
